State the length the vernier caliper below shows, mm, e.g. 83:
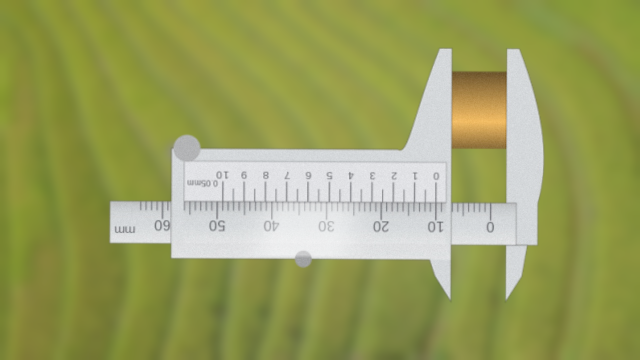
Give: 10.0
